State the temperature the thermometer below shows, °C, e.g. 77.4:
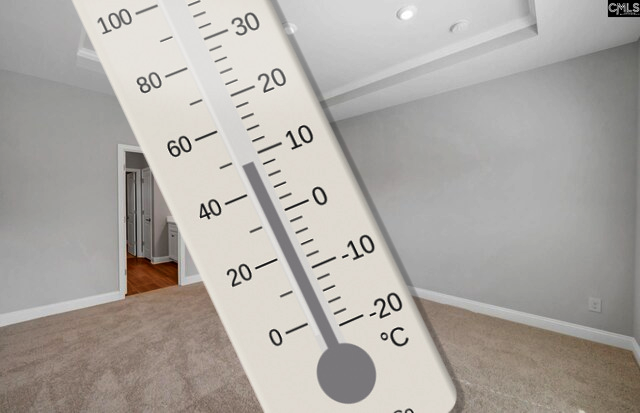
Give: 9
